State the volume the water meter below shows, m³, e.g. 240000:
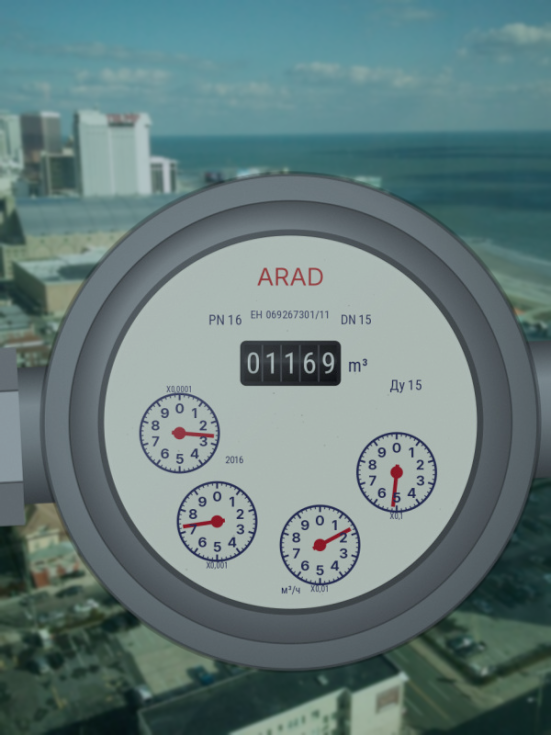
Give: 1169.5172
